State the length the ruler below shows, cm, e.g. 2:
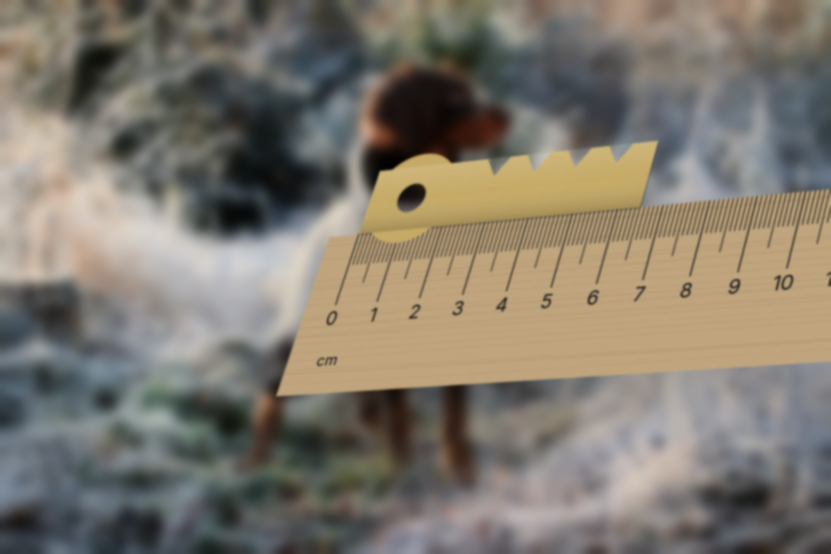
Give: 6.5
